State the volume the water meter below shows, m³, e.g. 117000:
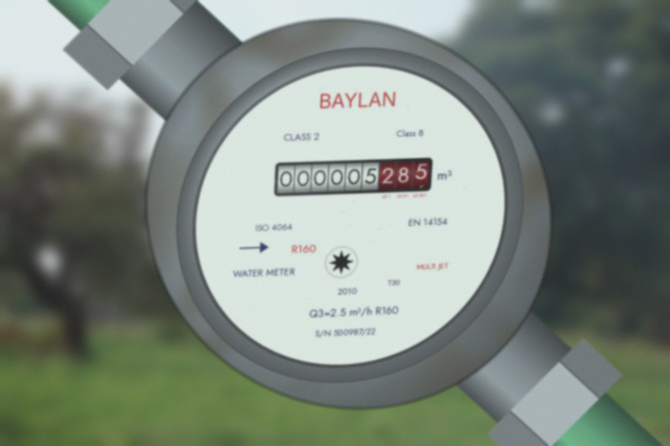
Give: 5.285
